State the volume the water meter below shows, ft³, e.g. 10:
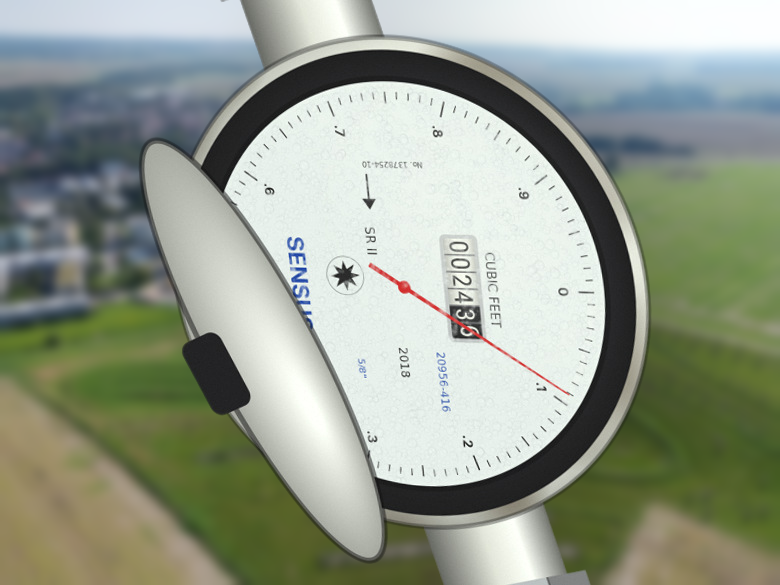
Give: 2436.09
